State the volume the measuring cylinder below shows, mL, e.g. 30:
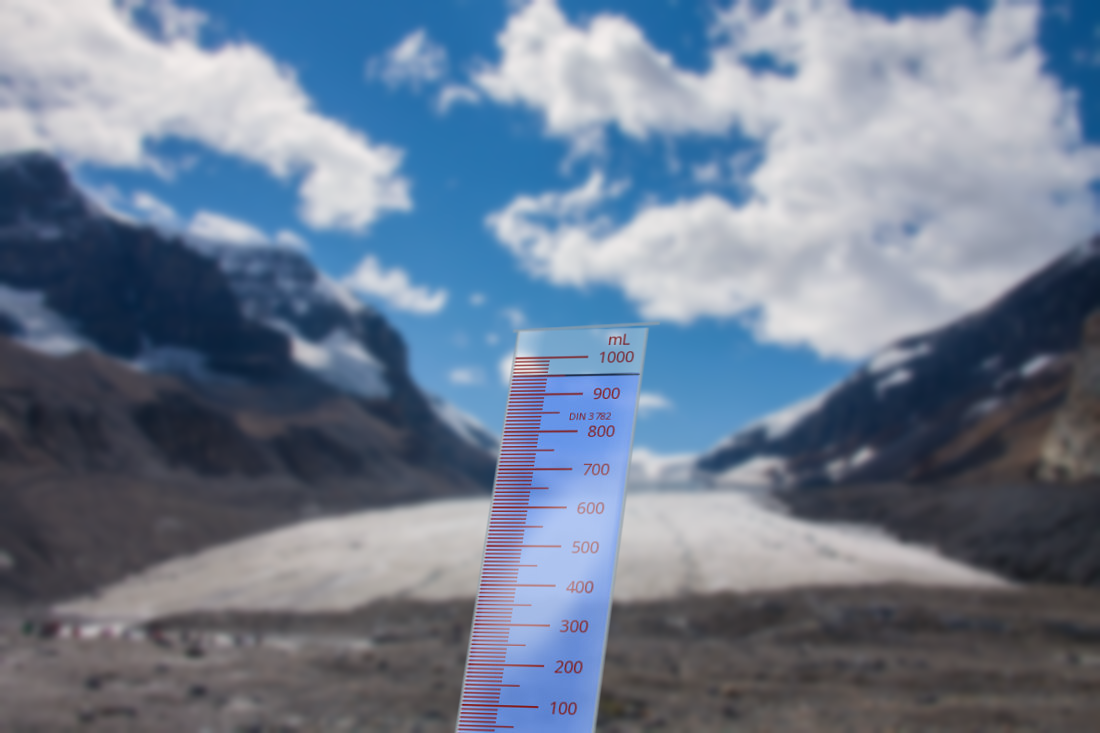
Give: 950
